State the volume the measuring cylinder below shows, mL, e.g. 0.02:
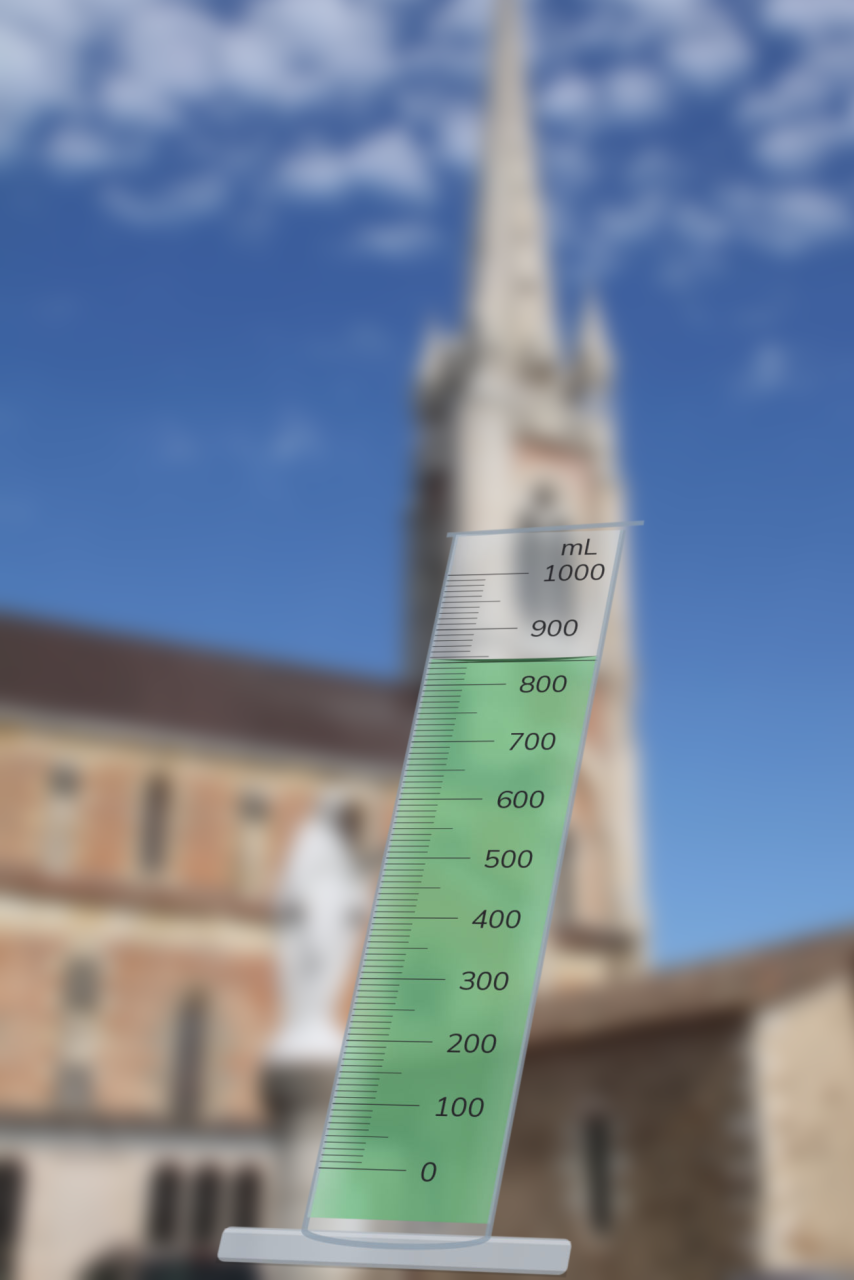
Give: 840
